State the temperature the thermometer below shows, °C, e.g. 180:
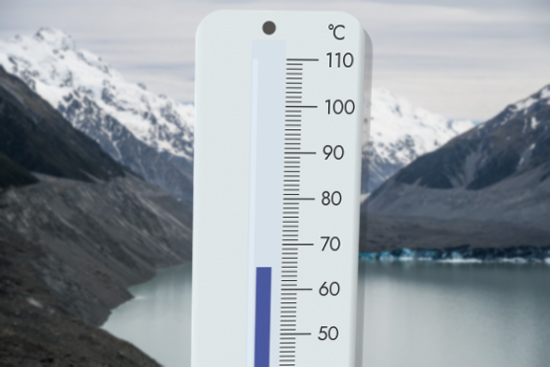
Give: 65
